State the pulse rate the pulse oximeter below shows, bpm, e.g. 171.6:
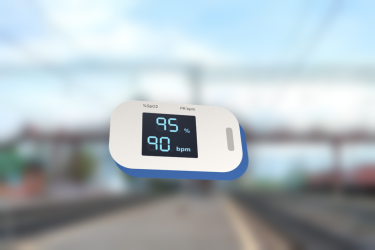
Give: 90
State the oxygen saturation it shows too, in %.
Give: 95
